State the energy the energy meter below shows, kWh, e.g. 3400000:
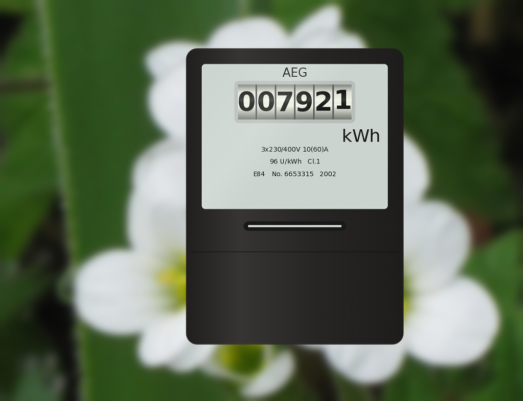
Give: 7921
